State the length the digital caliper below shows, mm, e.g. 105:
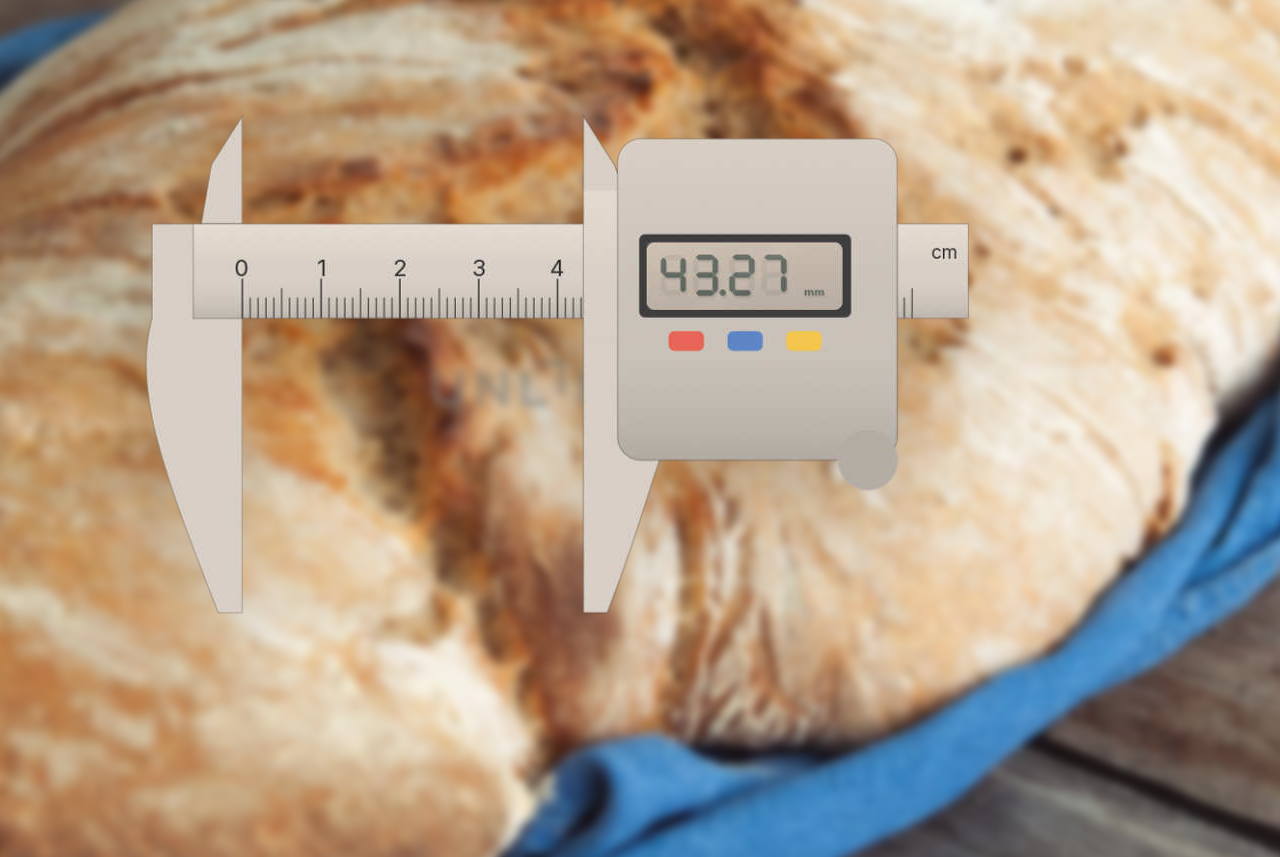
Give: 43.27
